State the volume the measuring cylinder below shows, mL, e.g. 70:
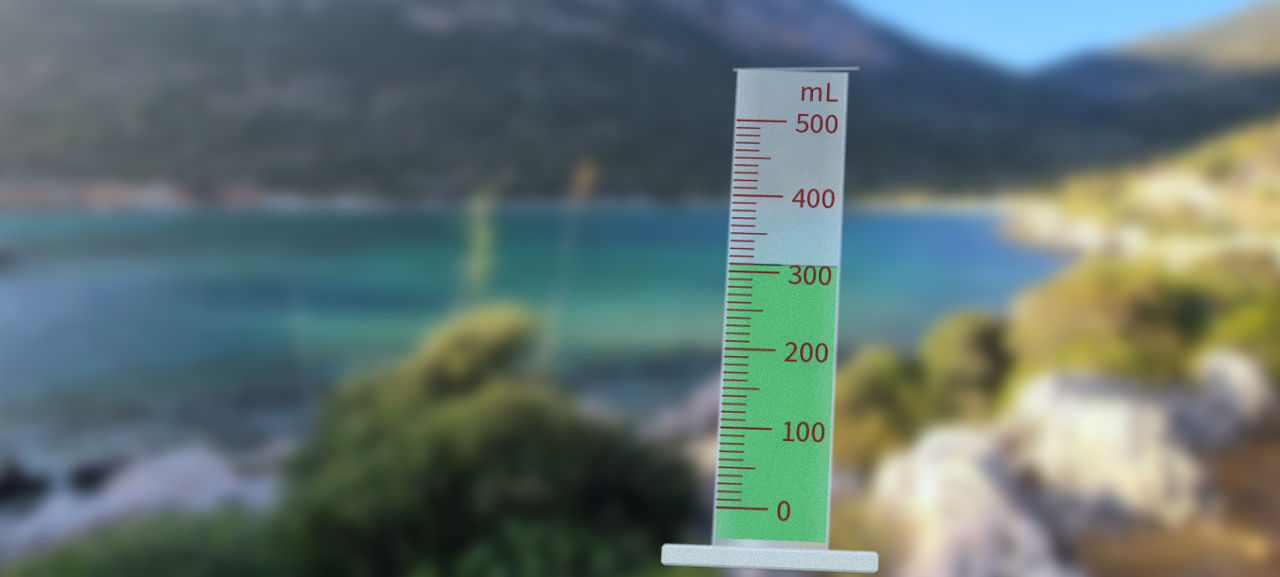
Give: 310
